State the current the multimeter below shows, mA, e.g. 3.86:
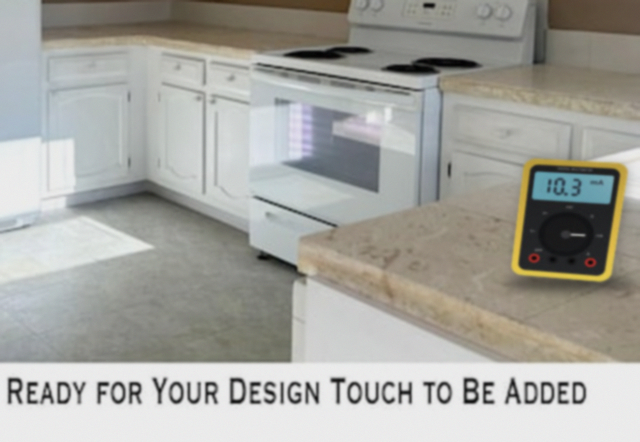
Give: 10.3
